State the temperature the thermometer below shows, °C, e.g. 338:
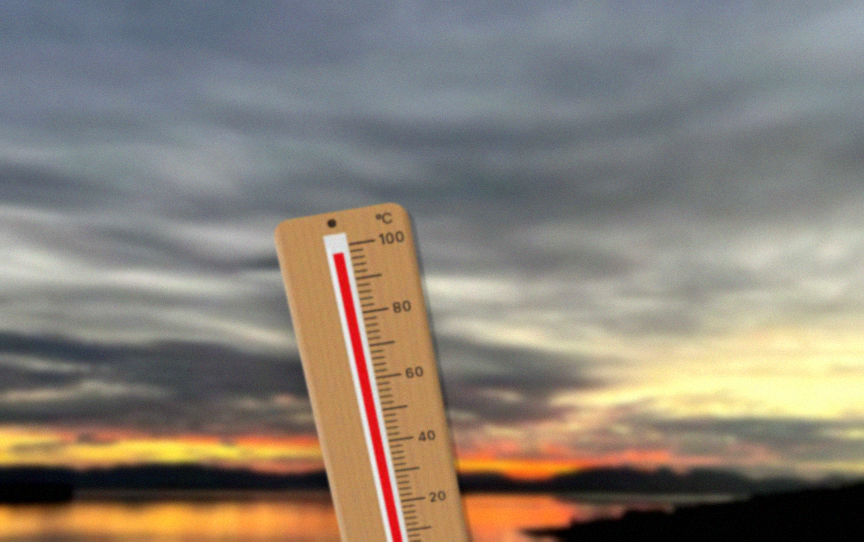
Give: 98
